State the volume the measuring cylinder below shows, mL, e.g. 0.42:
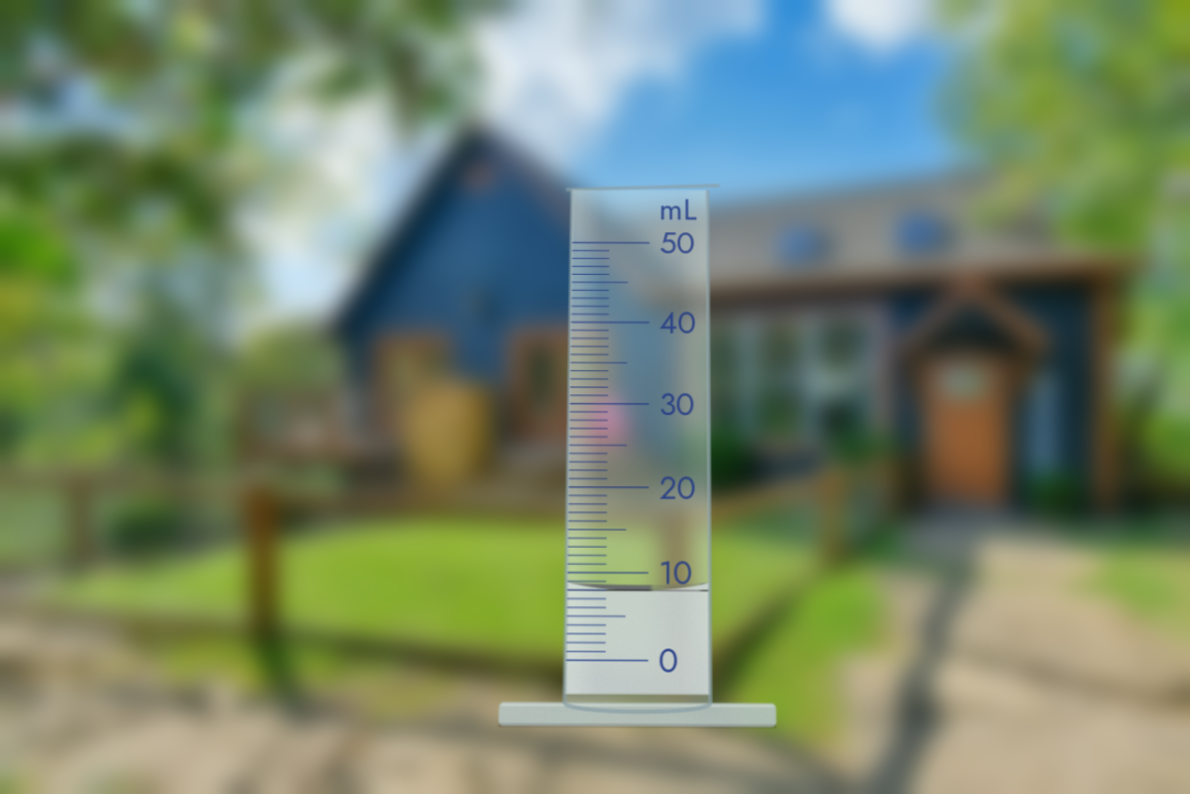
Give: 8
